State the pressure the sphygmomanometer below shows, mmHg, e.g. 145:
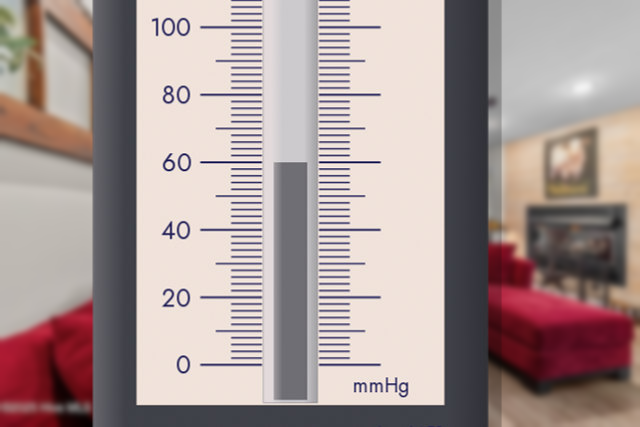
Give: 60
